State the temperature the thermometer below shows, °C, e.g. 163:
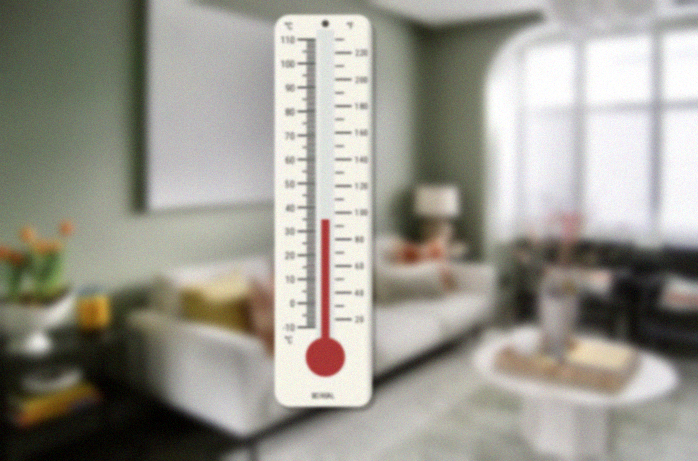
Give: 35
